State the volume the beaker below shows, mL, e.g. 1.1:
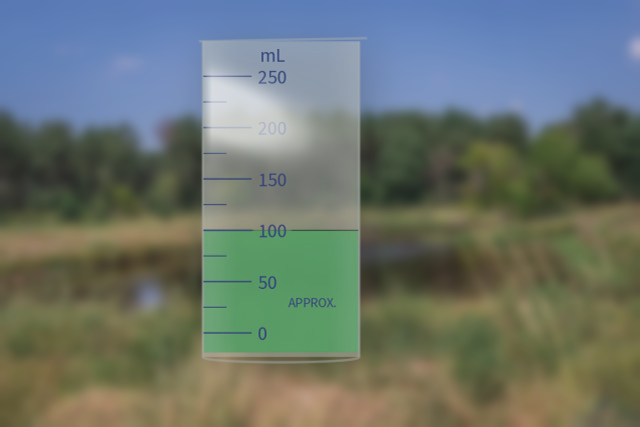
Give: 100
